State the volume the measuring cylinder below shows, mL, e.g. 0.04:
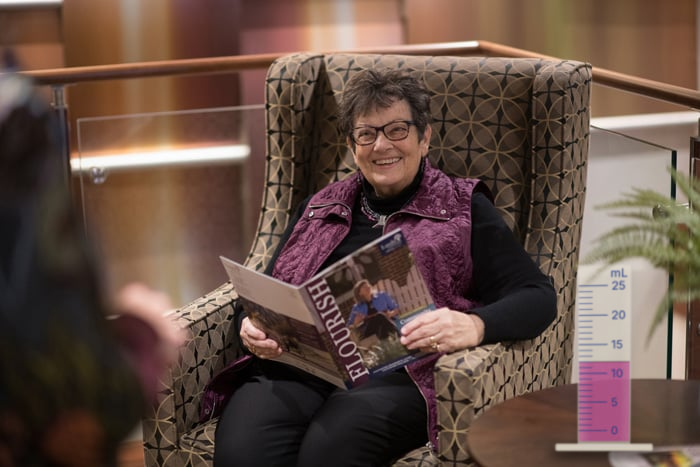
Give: 12
